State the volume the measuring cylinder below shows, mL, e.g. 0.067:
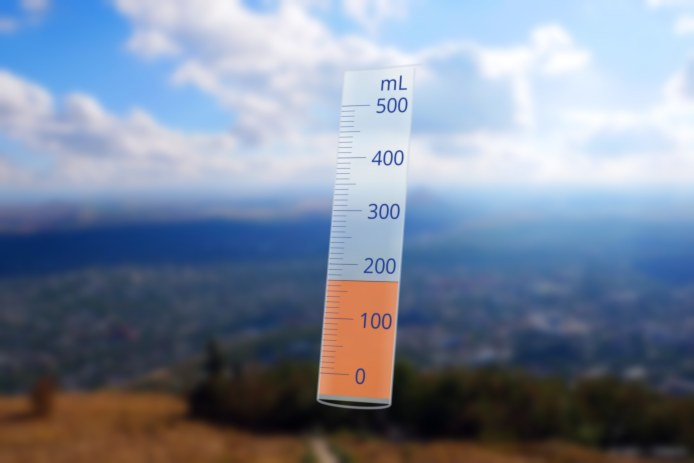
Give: 170
